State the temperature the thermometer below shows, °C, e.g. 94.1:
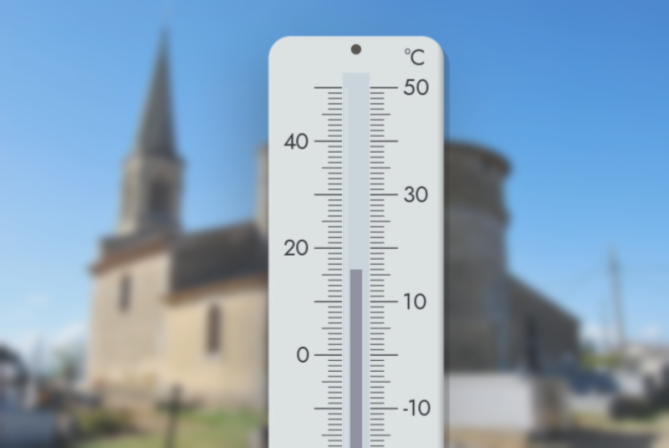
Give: 16
